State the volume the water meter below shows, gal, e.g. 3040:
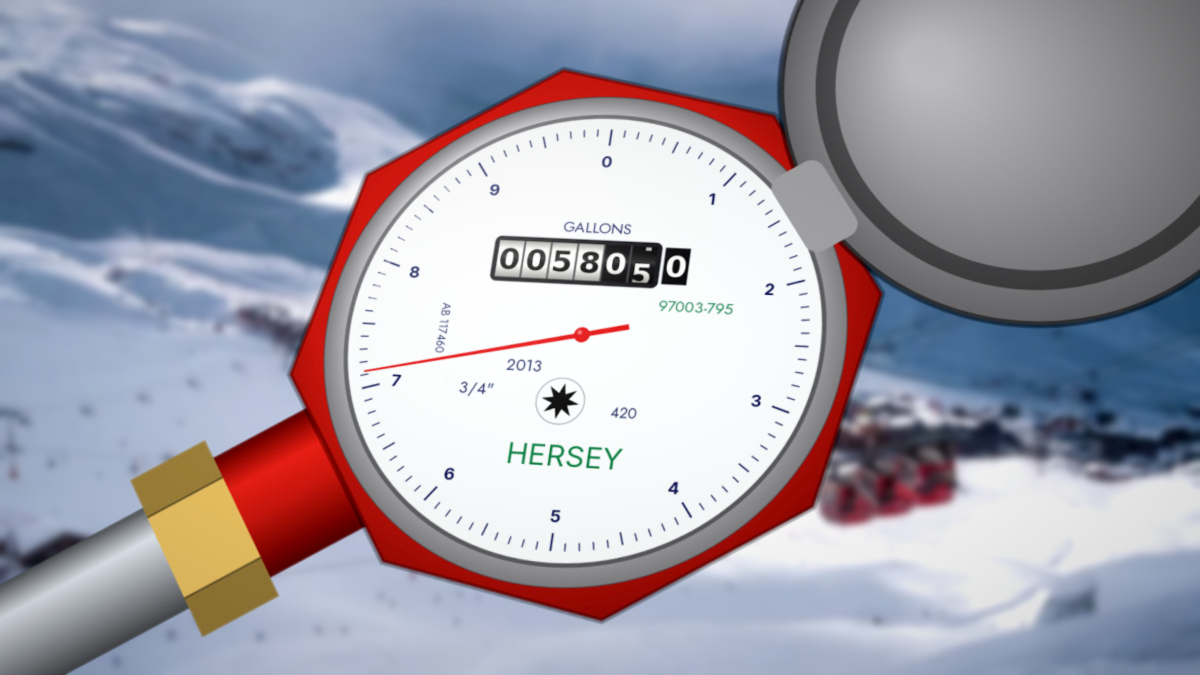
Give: 58047.1
